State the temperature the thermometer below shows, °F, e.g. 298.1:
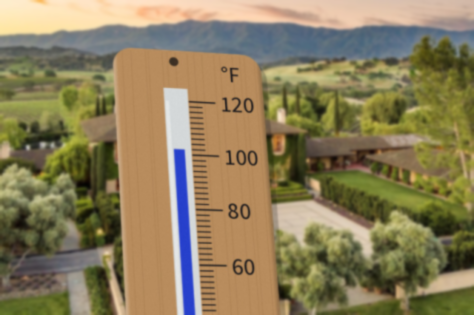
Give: 102
